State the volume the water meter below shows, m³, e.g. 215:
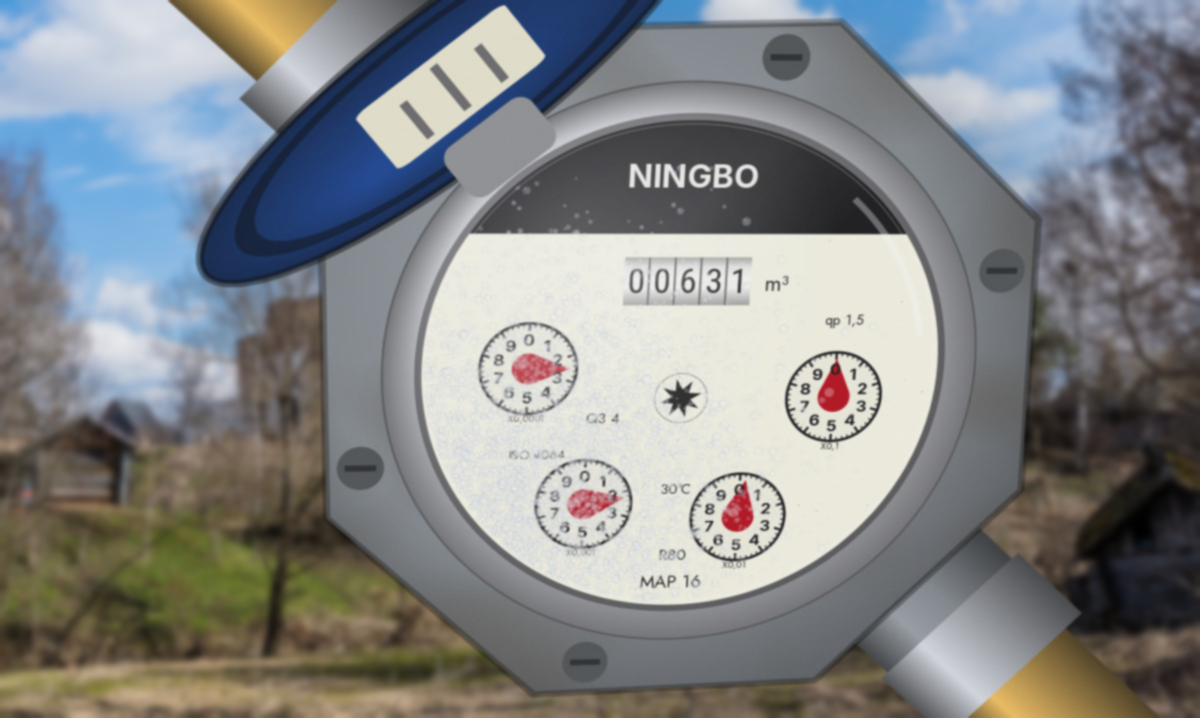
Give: 631.0022
